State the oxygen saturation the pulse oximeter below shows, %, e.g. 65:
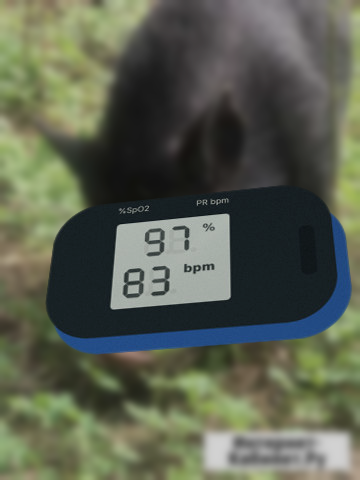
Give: 97
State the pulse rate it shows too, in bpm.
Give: 83
